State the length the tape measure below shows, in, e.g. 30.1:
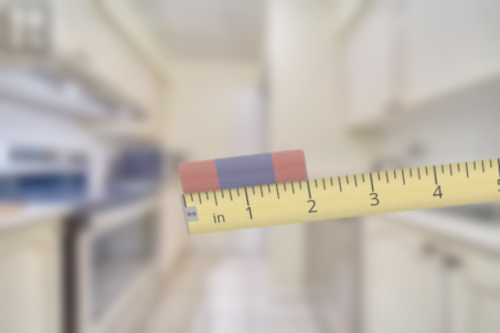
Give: 2
